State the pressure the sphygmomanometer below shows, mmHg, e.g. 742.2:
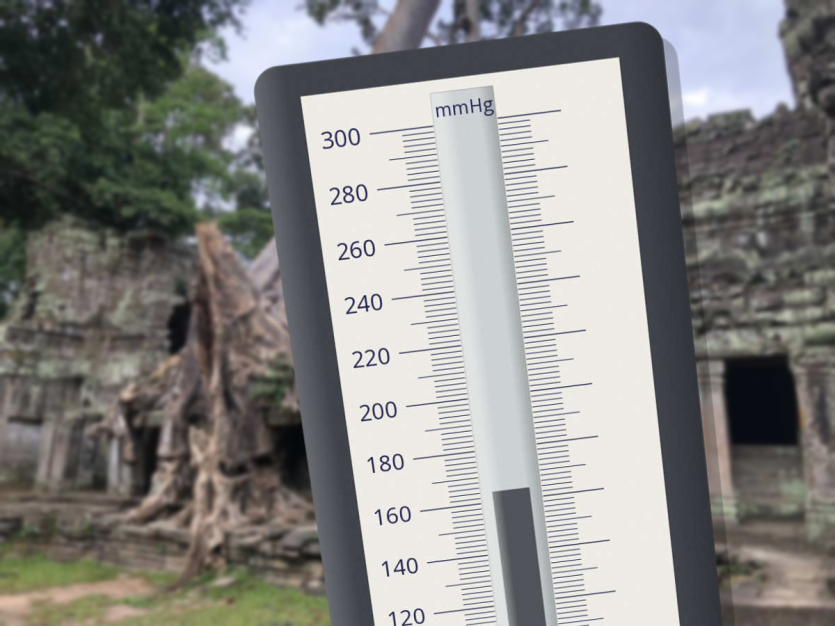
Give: 164
